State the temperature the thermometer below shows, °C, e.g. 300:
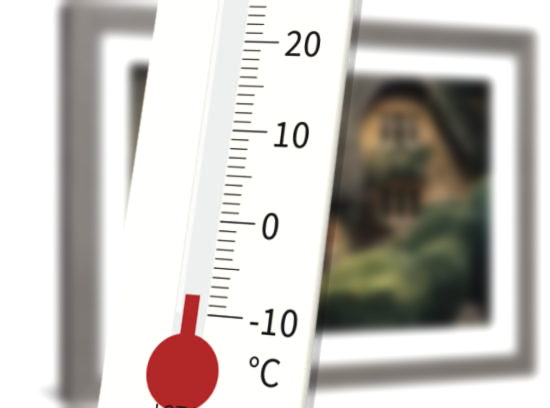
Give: -8
